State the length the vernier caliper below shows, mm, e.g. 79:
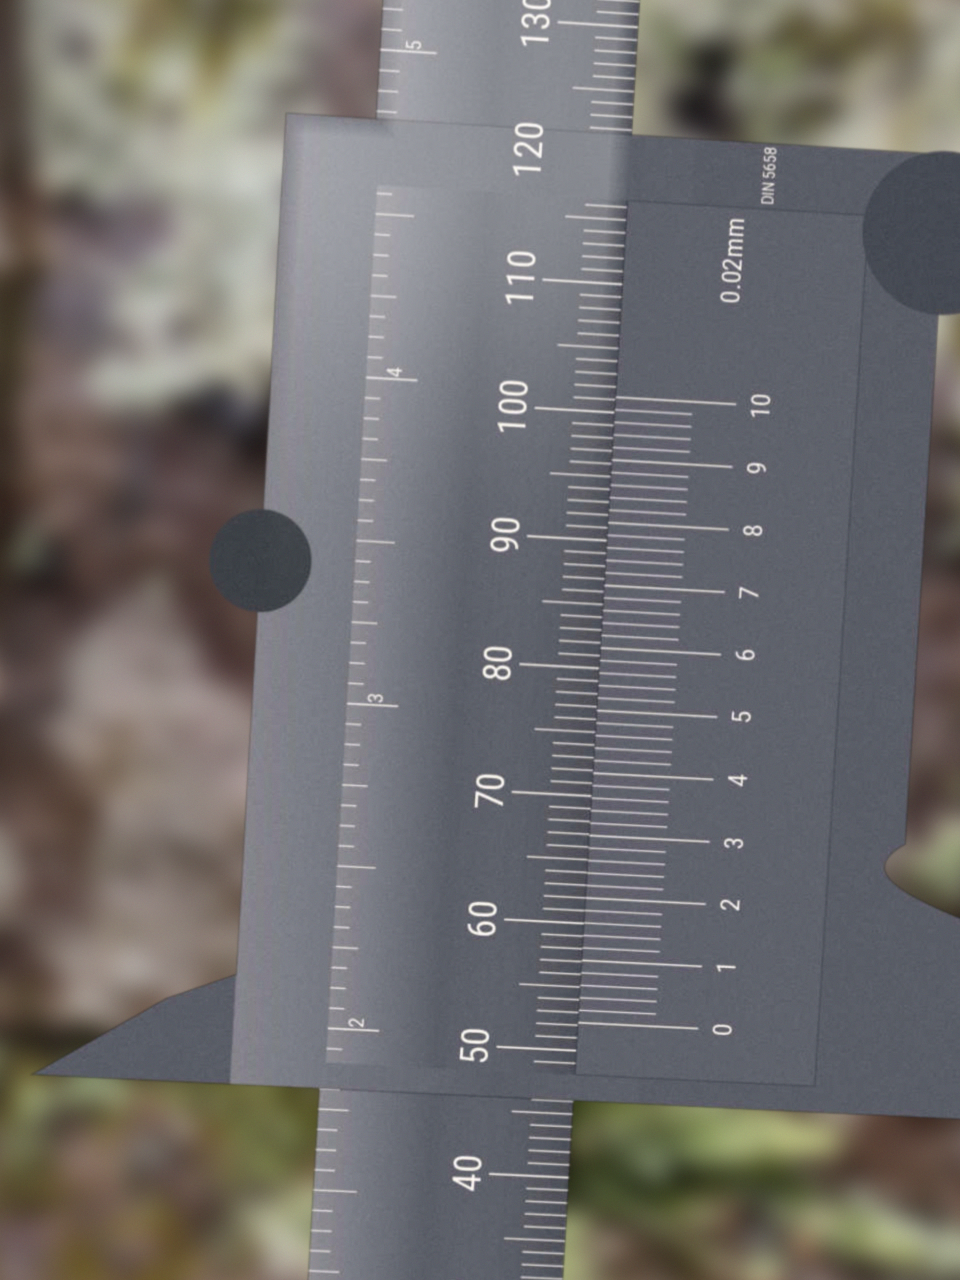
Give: 52.2
